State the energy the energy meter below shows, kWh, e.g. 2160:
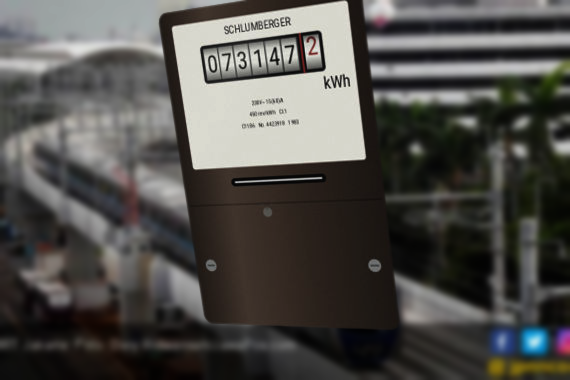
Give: 73147.2
